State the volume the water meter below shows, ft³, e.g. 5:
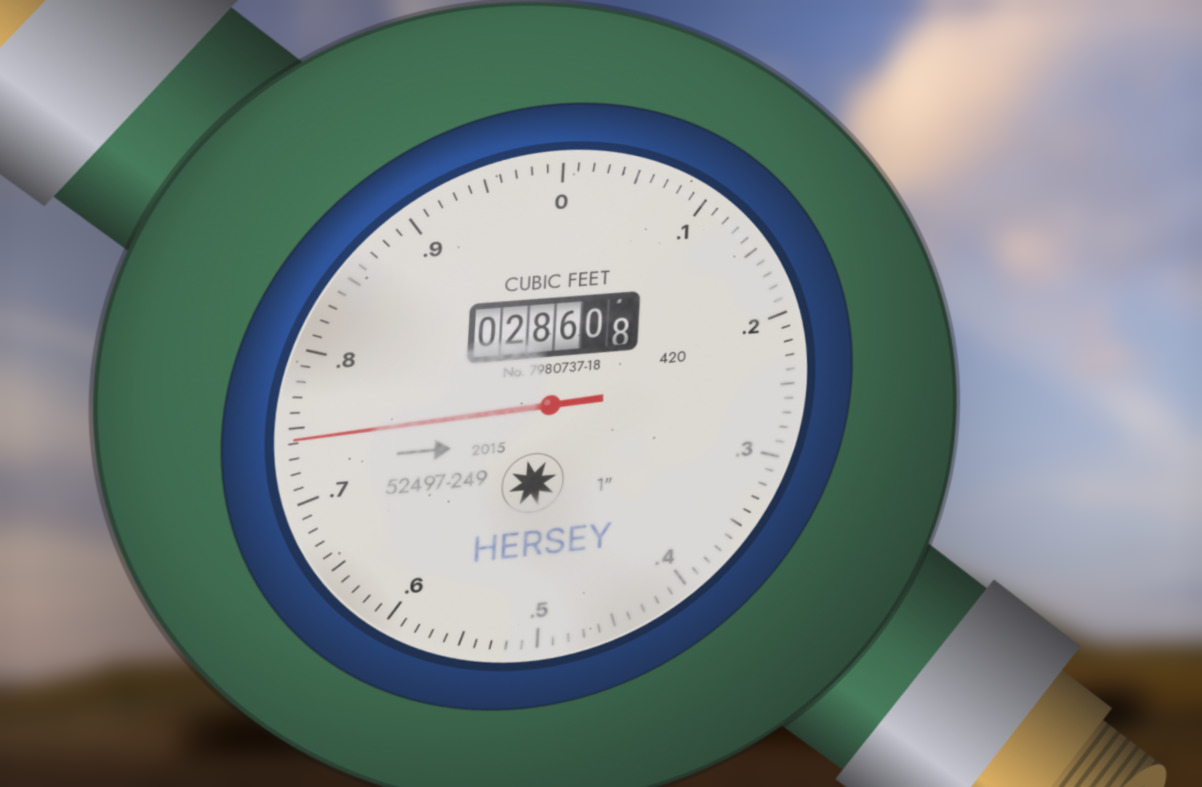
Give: 28607.74
